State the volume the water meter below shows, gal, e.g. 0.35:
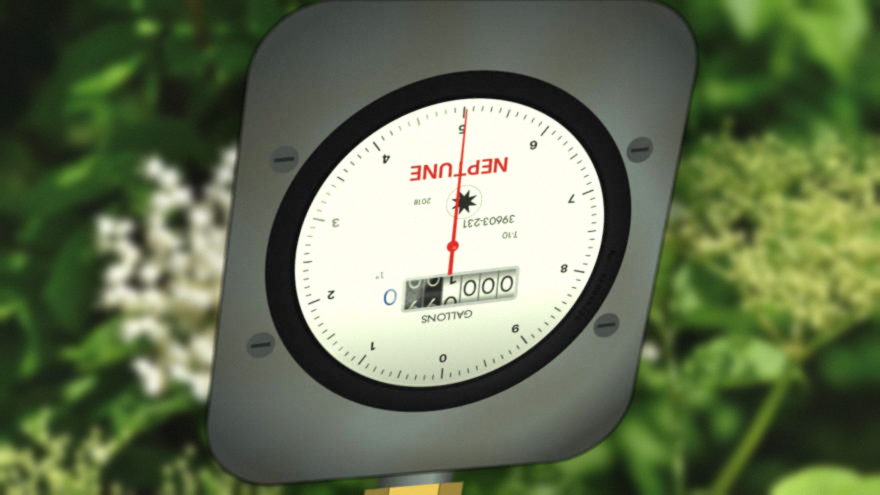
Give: 995.0
